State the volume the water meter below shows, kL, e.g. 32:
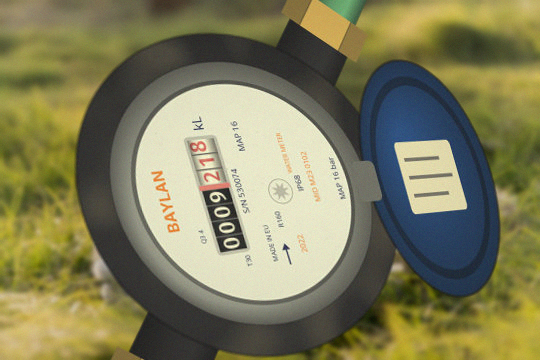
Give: 9.218
